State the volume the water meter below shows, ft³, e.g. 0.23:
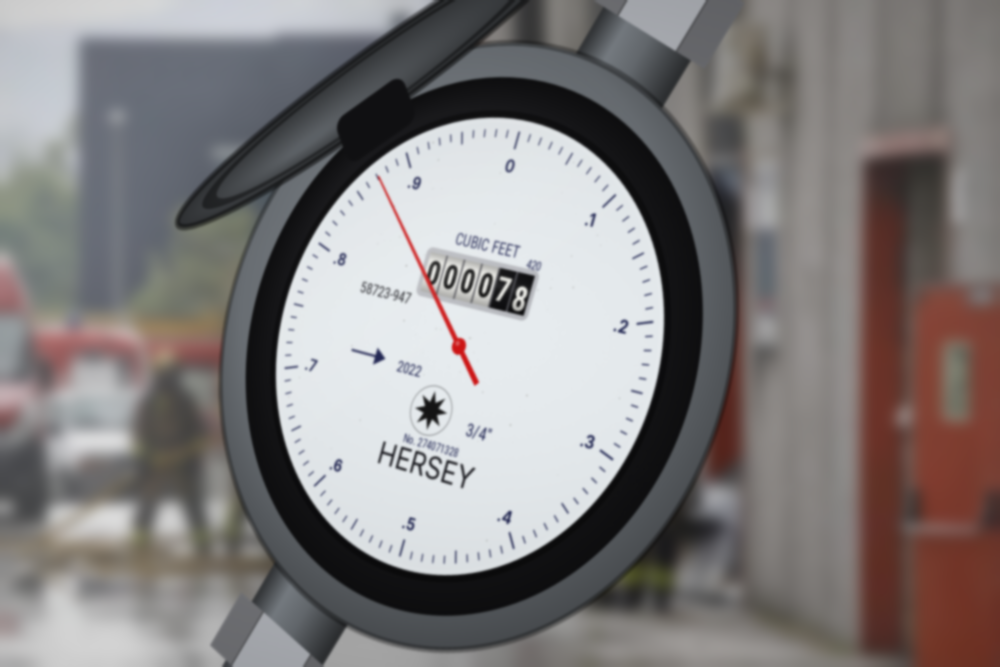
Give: 77.87
